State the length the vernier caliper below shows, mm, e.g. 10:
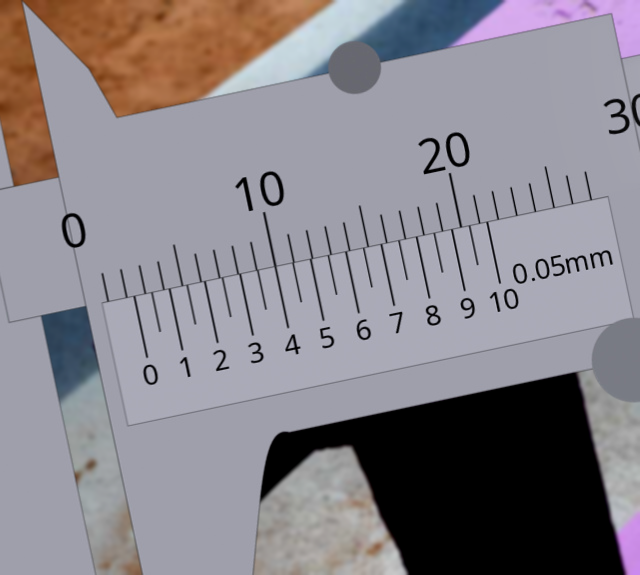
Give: 2.4
